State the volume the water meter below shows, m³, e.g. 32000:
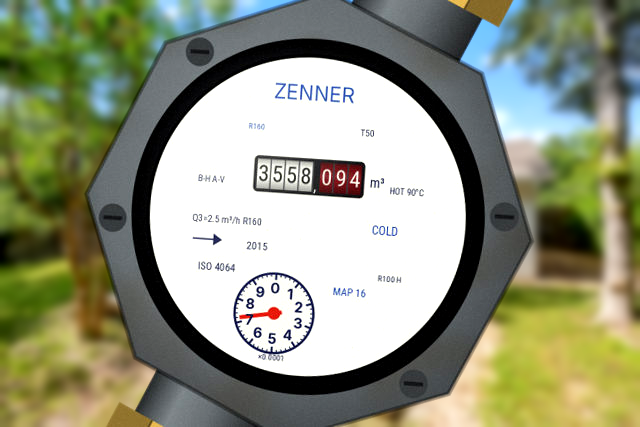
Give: 3558.0947
